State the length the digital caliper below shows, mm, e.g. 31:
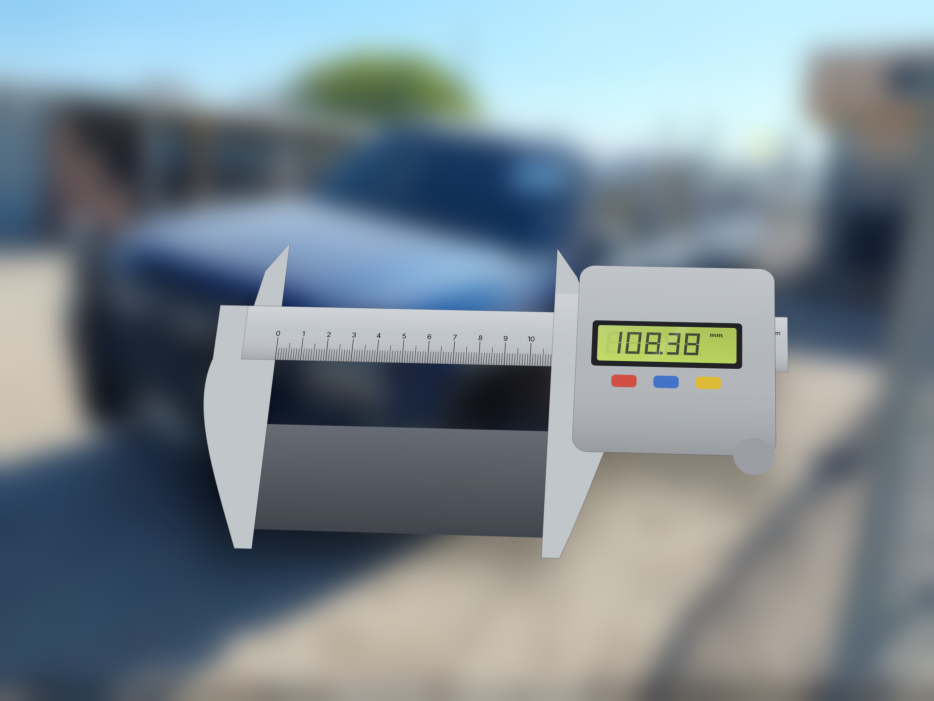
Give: 108.38
